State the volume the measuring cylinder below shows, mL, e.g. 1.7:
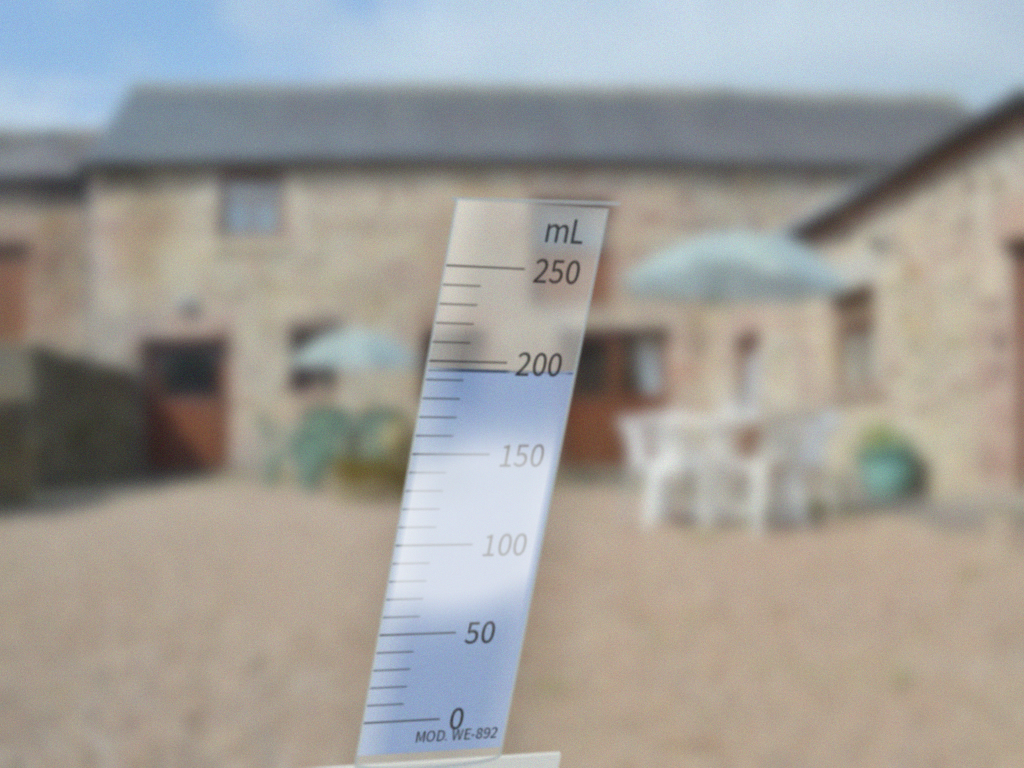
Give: 195
